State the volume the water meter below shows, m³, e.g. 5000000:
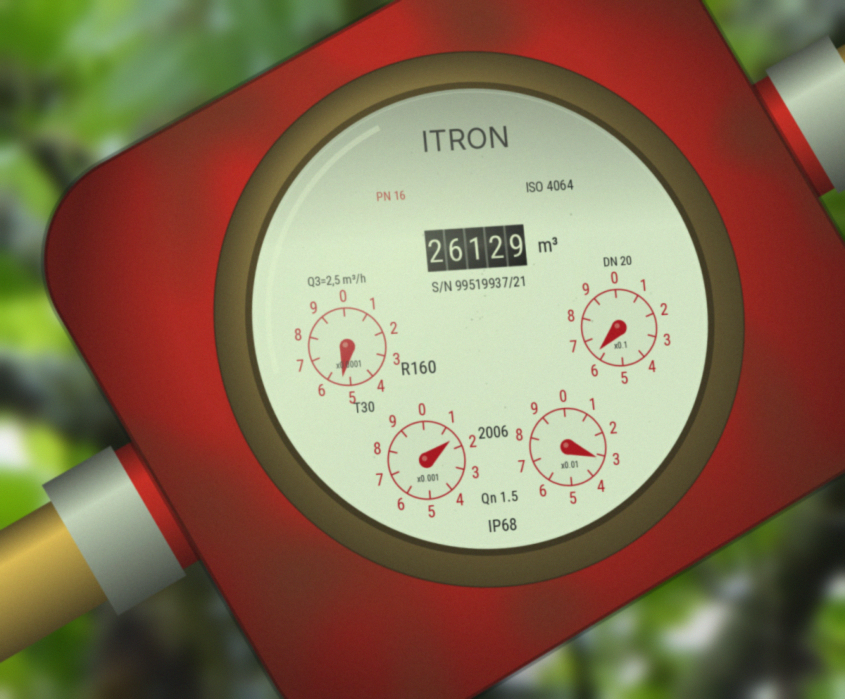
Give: 26129.6315
